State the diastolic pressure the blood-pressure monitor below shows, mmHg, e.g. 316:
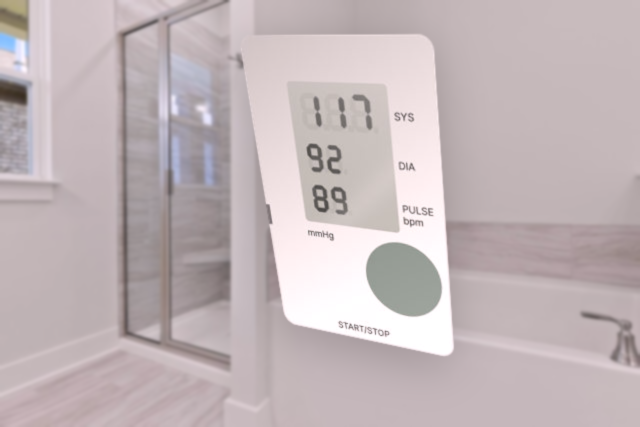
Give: 92
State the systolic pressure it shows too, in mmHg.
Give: 117
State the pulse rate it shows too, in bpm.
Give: 89
